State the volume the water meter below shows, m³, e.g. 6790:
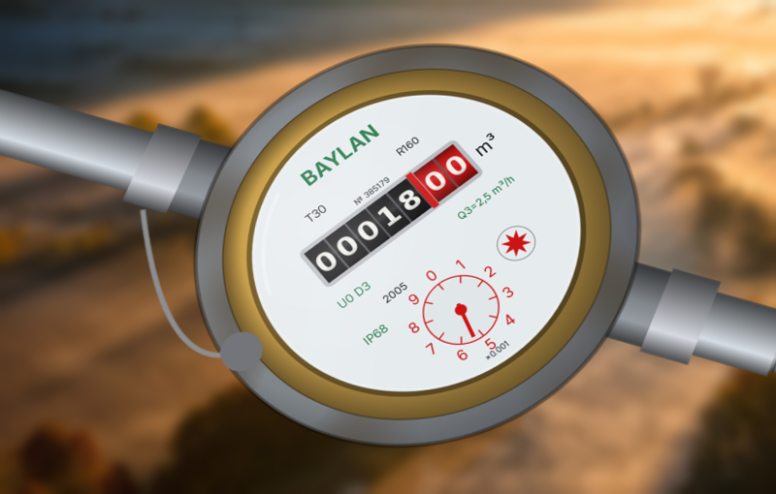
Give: 18.005
